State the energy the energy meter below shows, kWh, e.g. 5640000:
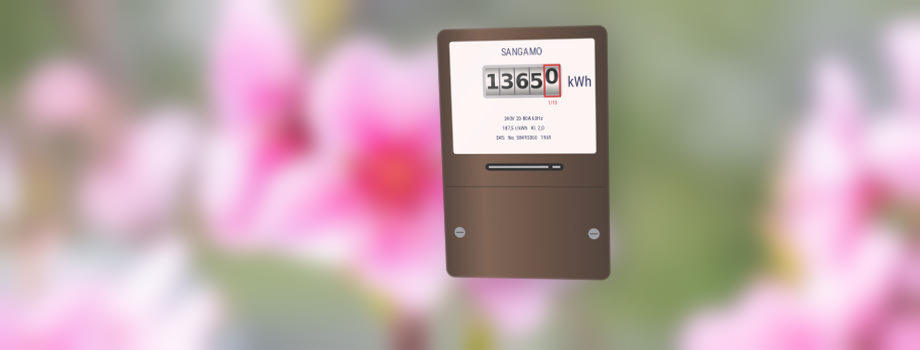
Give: 1365.0
